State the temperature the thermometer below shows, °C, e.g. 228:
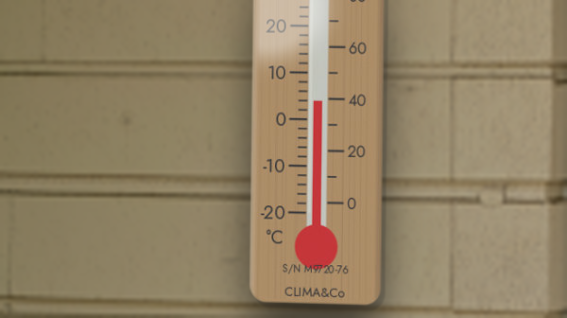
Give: 4
